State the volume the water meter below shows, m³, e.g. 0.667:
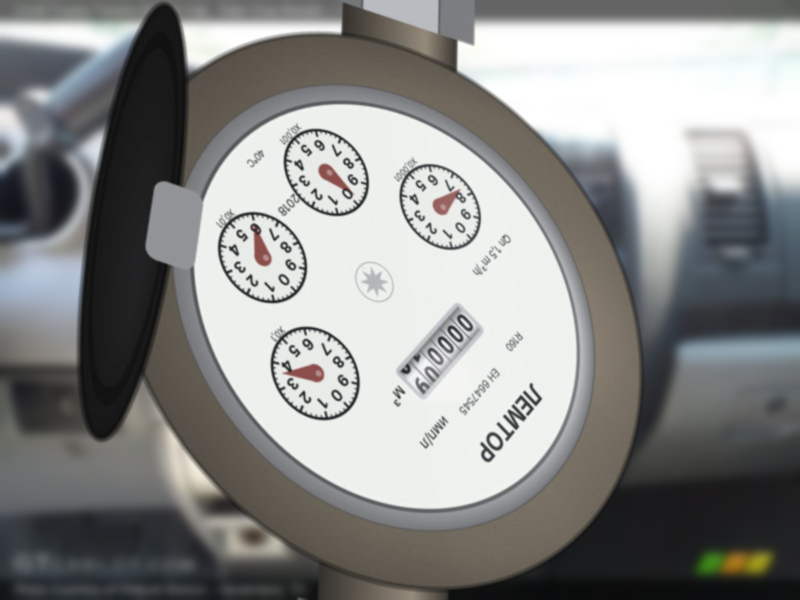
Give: 9.3597
